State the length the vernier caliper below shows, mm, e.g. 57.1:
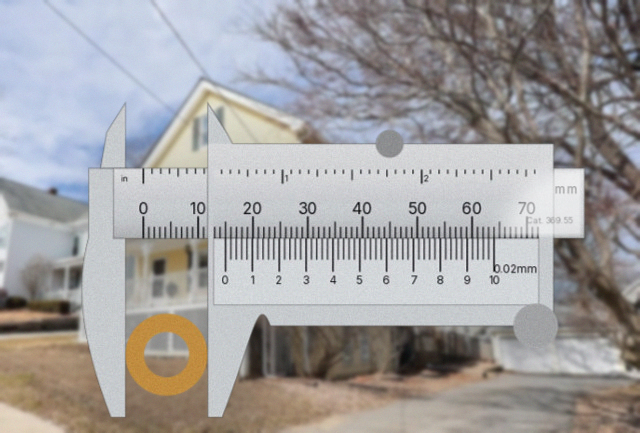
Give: 15.0
